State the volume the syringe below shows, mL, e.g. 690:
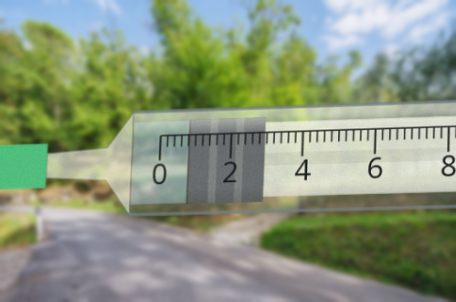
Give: 0.8
